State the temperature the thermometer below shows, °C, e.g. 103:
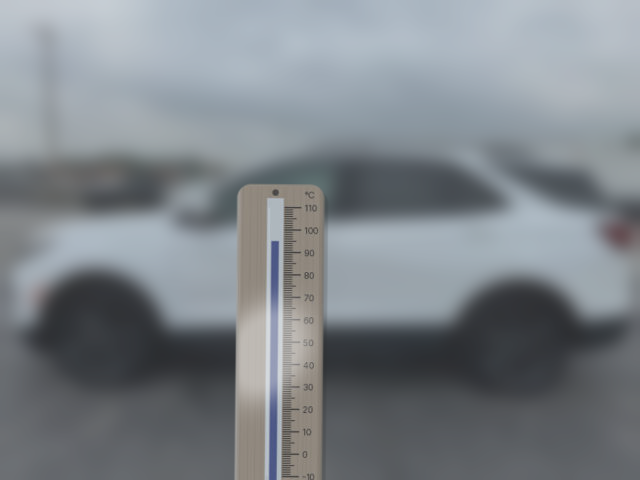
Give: 95
